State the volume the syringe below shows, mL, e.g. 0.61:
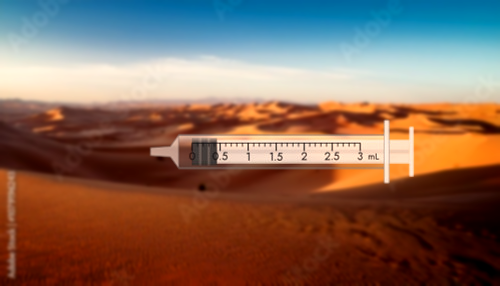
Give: 0
